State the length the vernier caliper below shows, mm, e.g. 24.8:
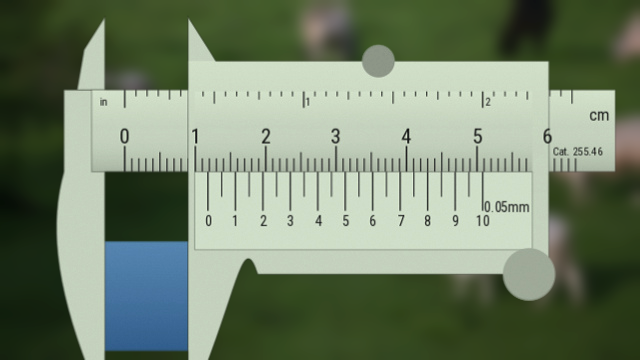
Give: 11.8
